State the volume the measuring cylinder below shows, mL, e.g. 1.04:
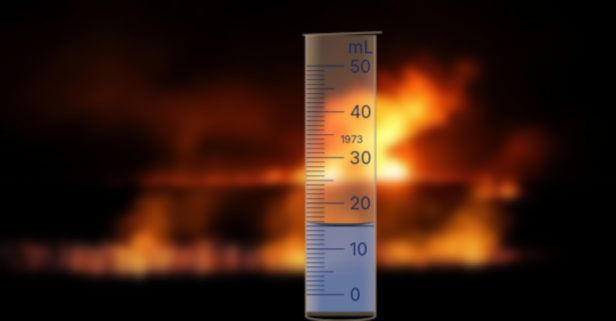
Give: 15
